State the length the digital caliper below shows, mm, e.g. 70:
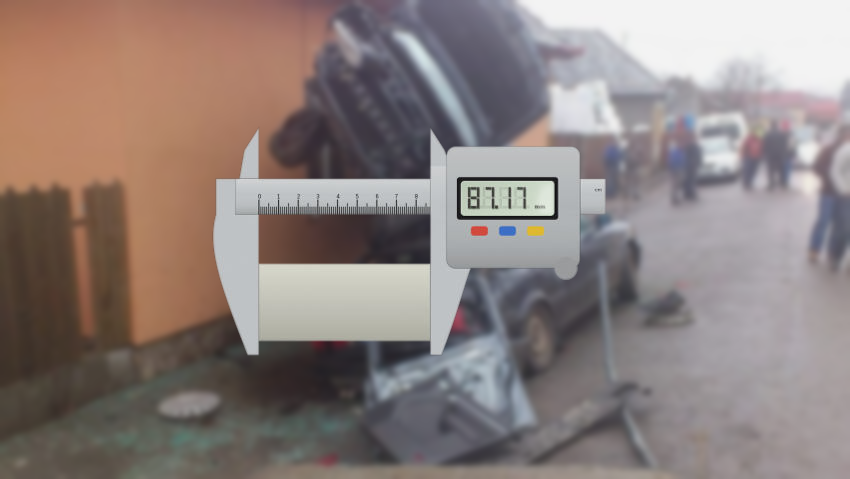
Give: 87.17
